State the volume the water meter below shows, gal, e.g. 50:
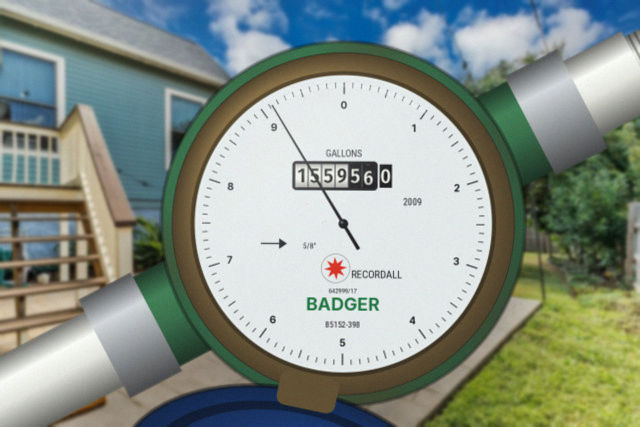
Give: 1559559.1
